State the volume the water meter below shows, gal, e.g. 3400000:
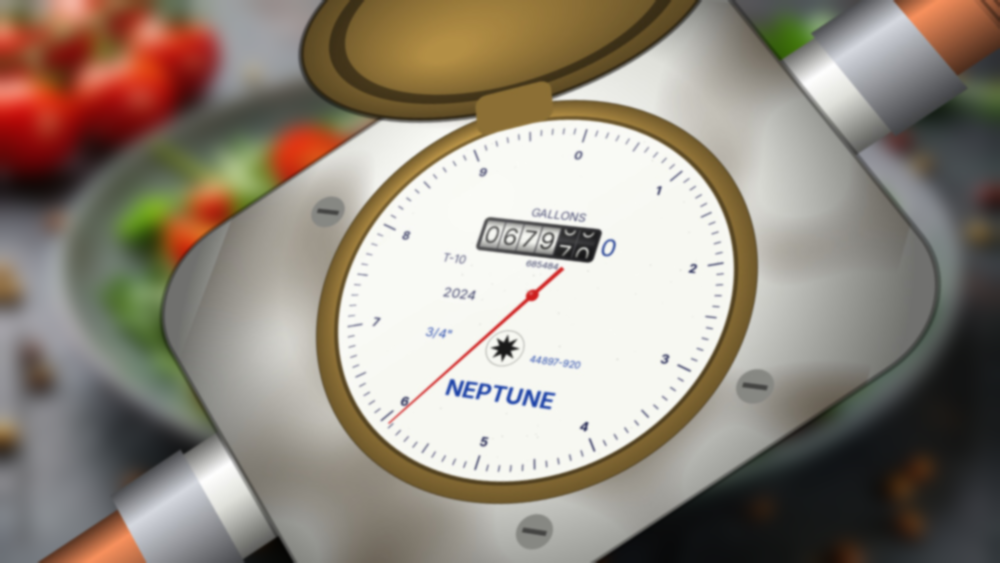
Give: 679695.9
